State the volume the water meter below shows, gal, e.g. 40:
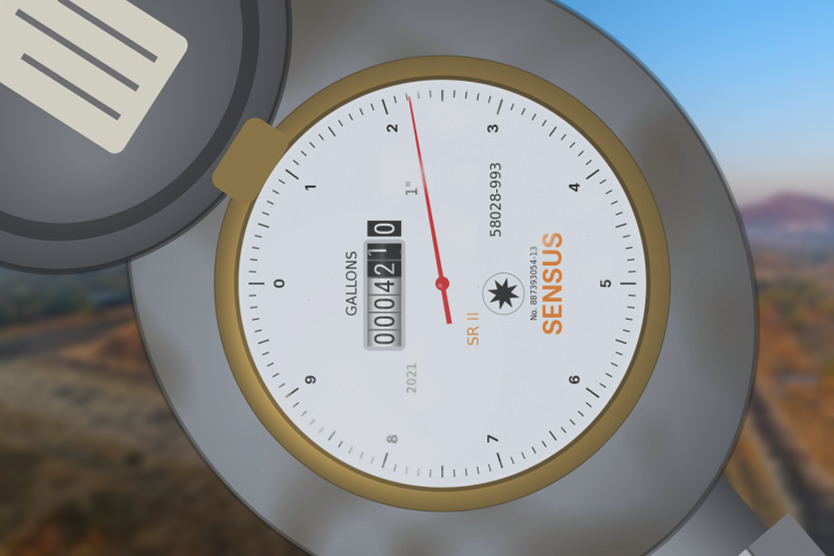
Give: 4212.2
